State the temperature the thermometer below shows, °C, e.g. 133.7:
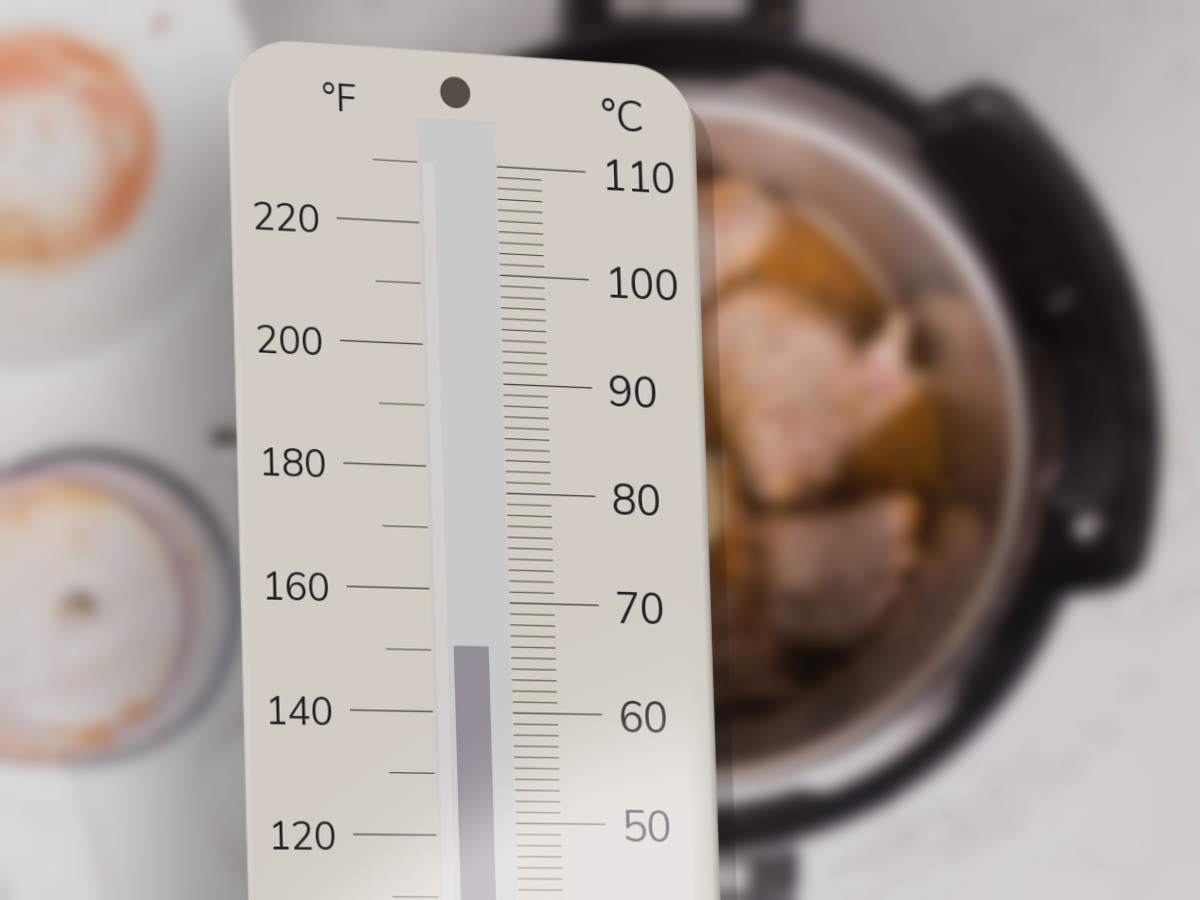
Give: 66
